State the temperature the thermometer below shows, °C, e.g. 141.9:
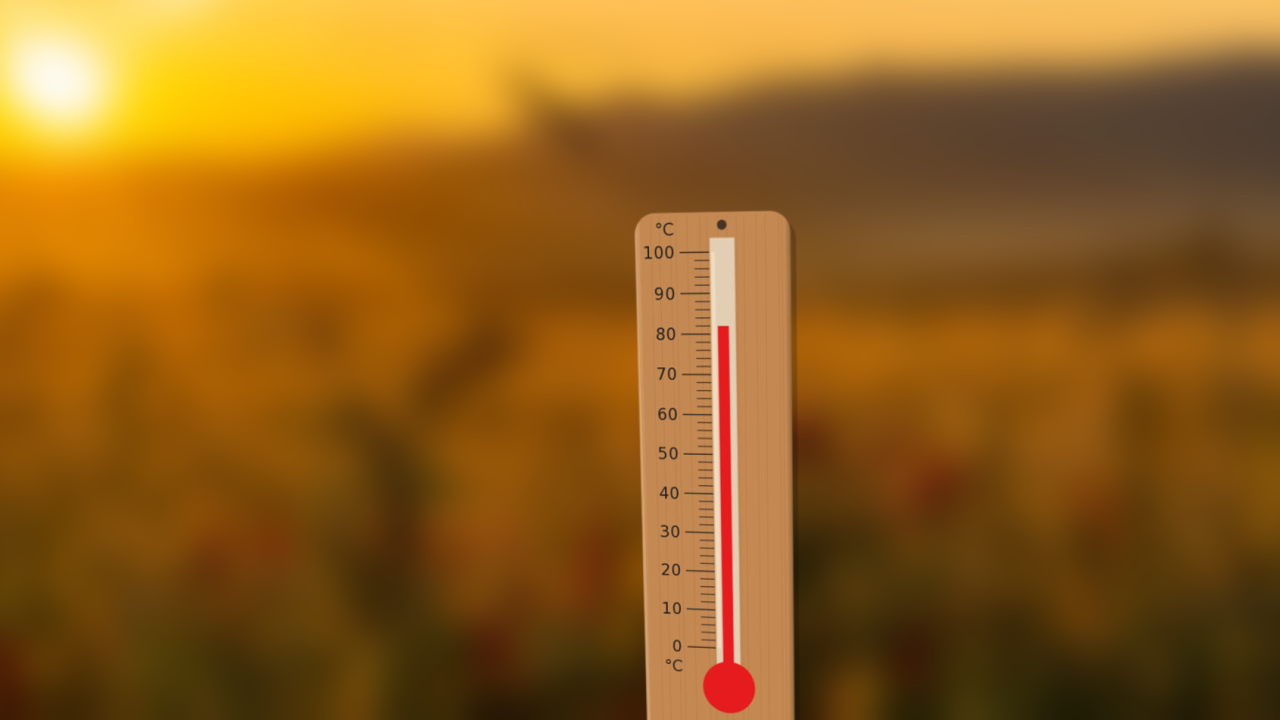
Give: 82
